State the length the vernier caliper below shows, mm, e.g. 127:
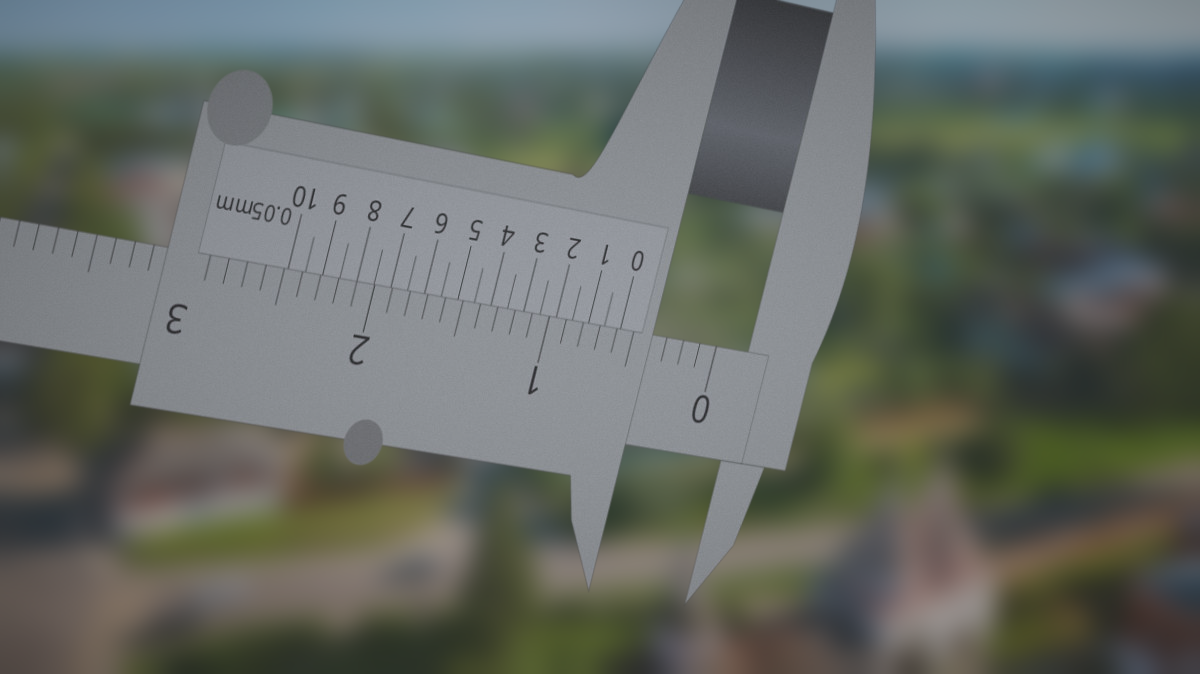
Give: 5.8
